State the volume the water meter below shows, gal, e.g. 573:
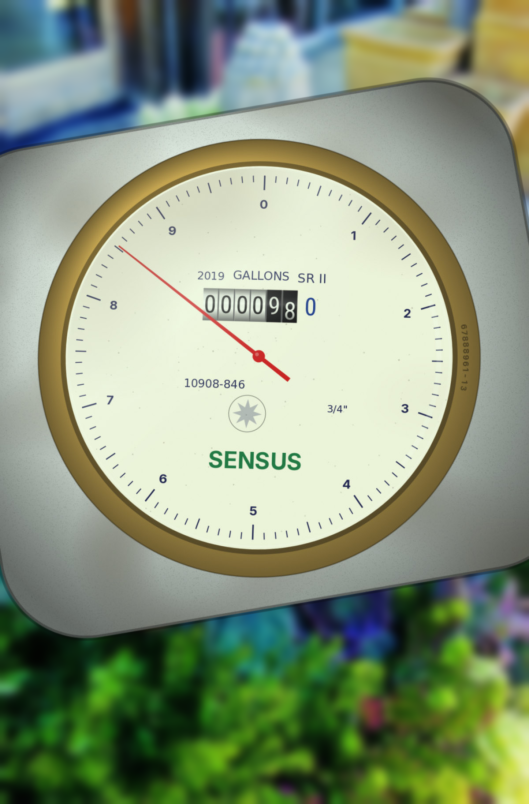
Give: 978.5
